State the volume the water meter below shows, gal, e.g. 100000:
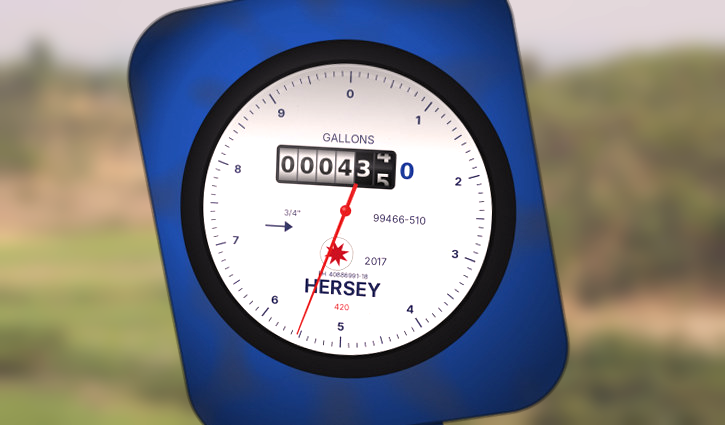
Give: 4345.5
